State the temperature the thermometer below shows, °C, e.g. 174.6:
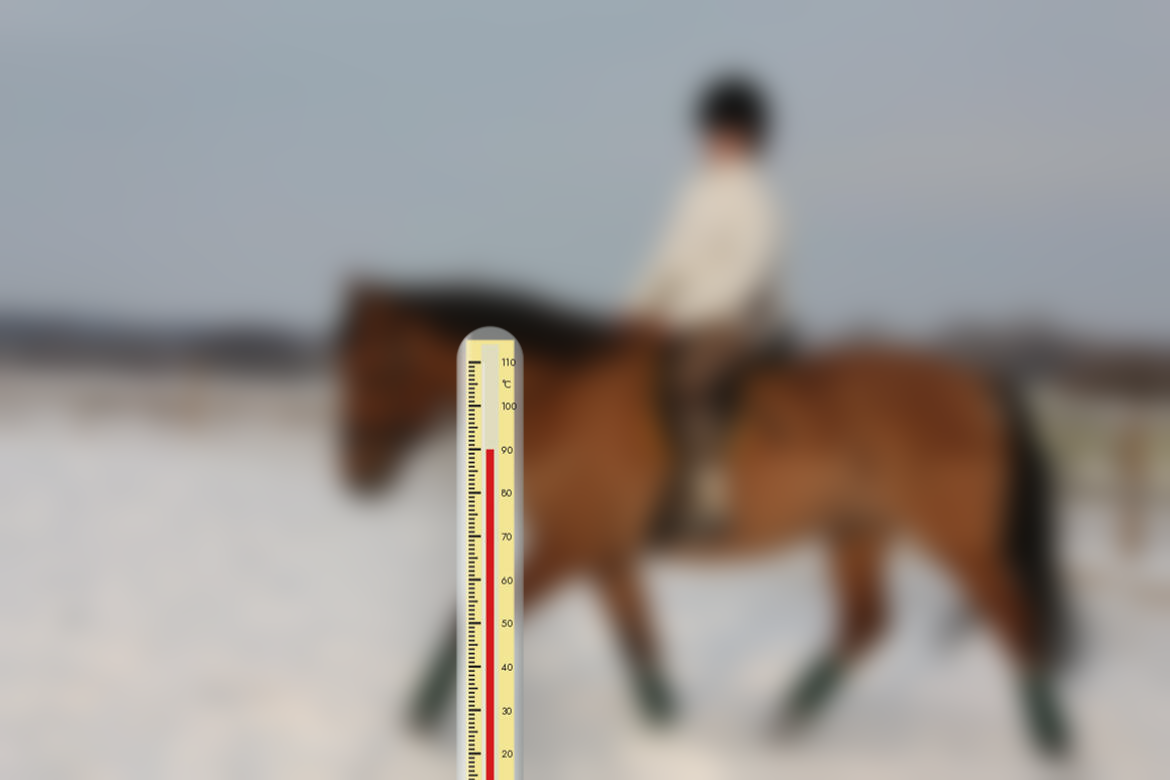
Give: 90
